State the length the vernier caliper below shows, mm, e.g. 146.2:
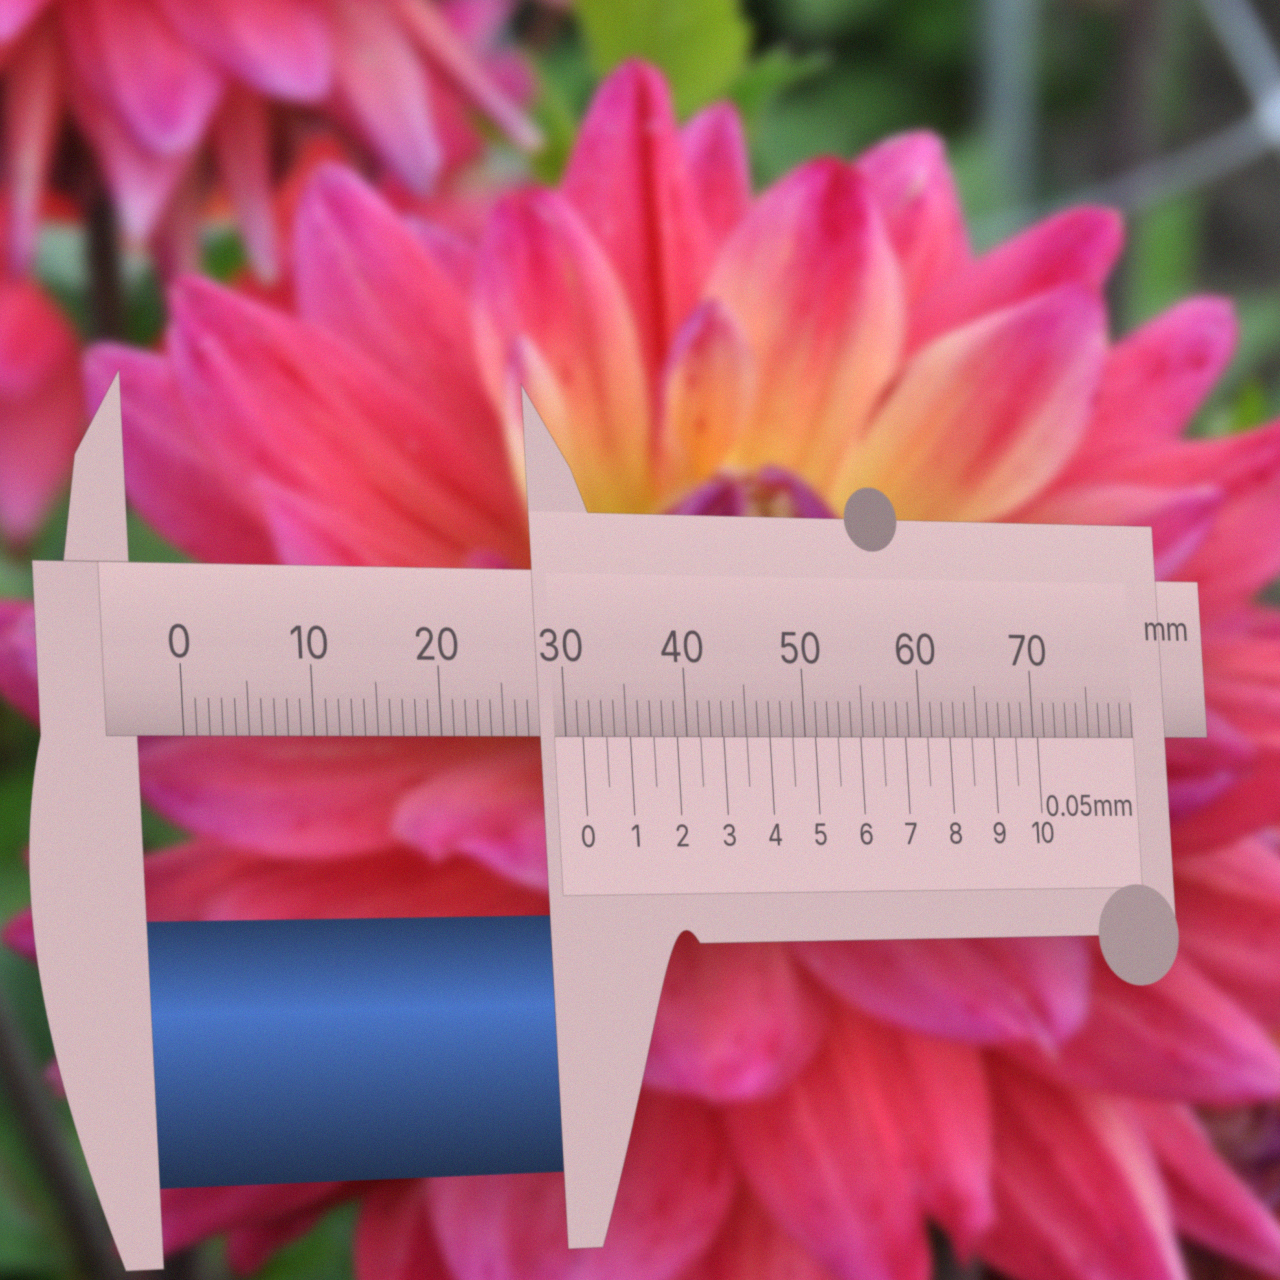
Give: 31.4
